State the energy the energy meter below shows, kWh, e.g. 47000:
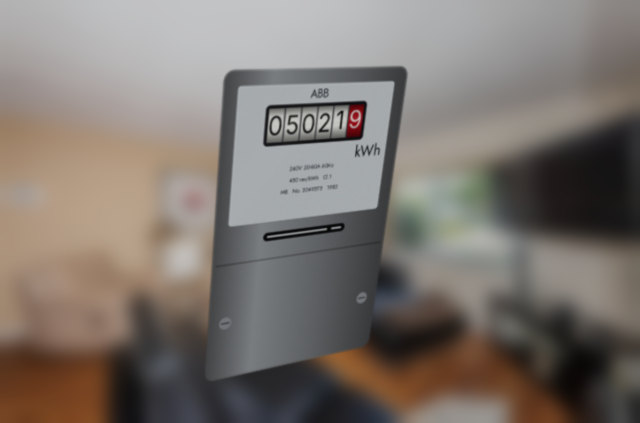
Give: 5021.9
